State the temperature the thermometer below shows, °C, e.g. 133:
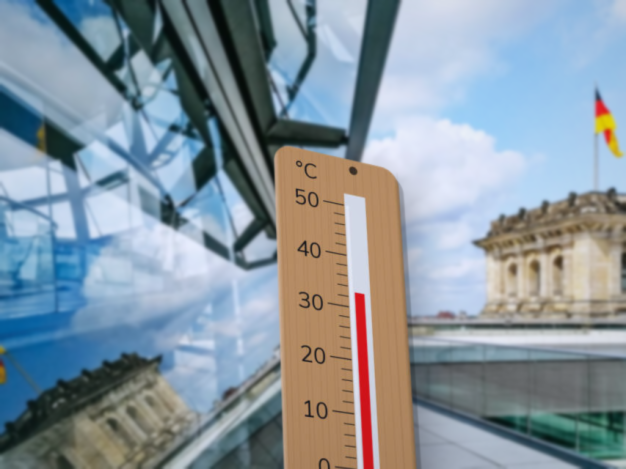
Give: 33
